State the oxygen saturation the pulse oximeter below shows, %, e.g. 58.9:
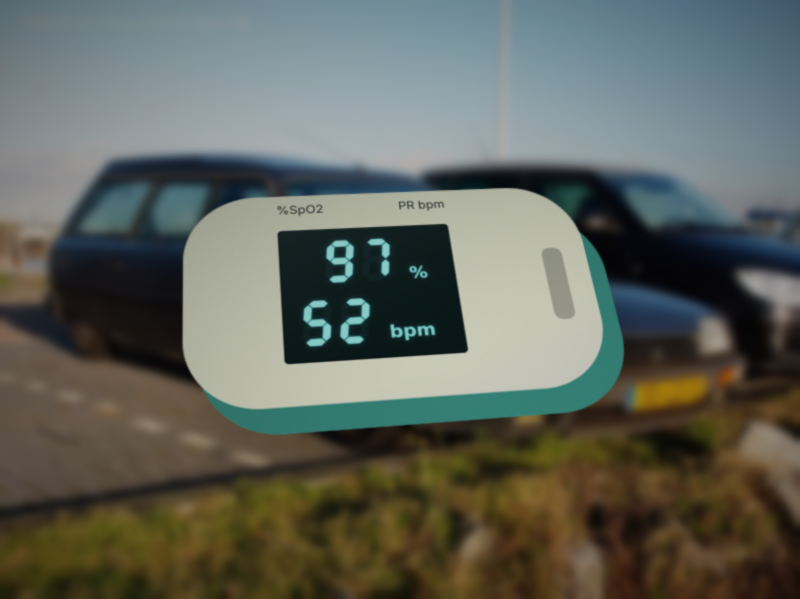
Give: 97
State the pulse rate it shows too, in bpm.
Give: 52
